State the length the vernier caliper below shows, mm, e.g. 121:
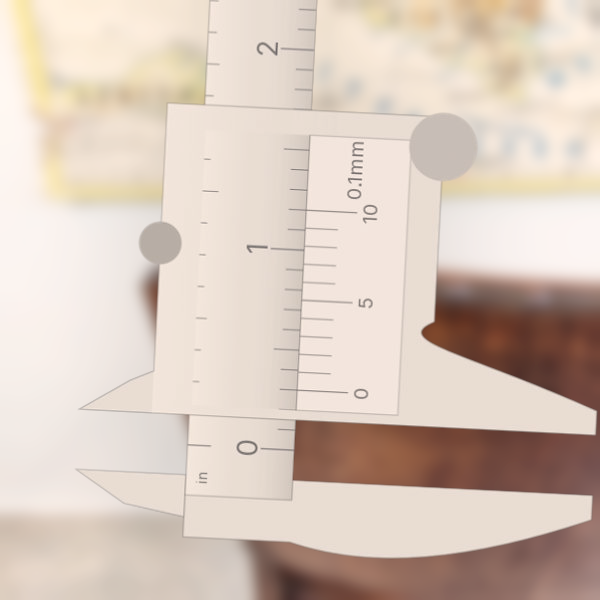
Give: 3.0
